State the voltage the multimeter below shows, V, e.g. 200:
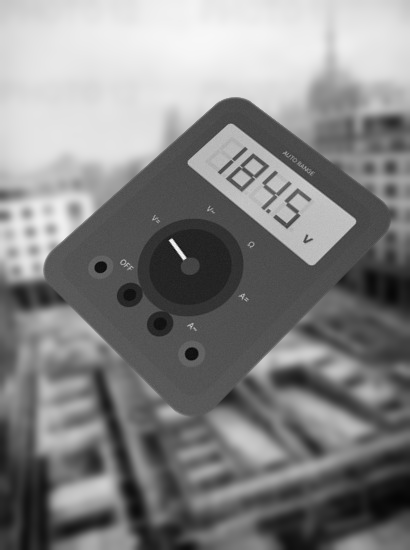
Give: 184.5
